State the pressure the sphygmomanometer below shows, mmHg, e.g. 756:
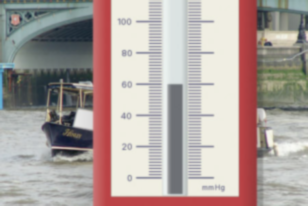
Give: 60
